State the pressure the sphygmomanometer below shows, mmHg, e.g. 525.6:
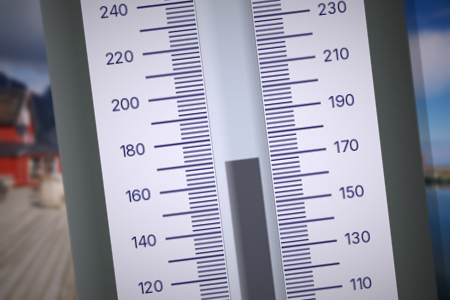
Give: 170
